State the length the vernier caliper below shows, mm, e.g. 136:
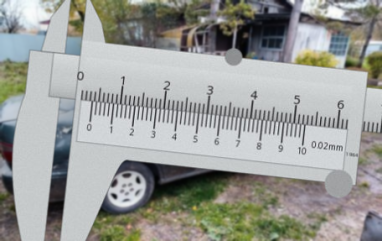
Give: 3.5
